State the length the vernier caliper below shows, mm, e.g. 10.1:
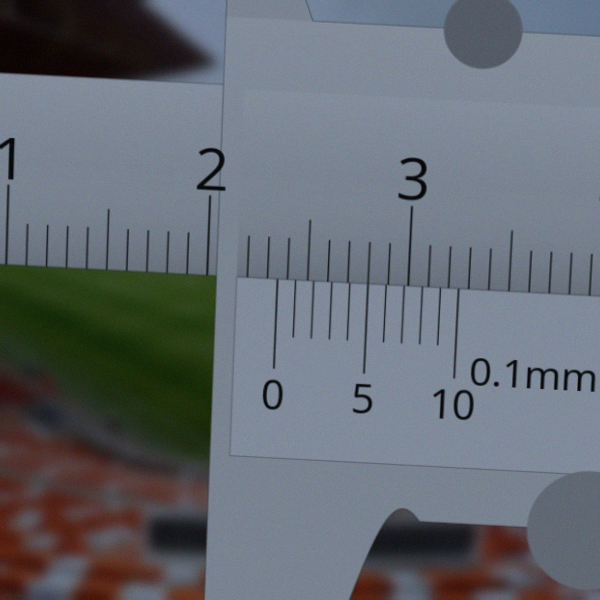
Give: 23.5
